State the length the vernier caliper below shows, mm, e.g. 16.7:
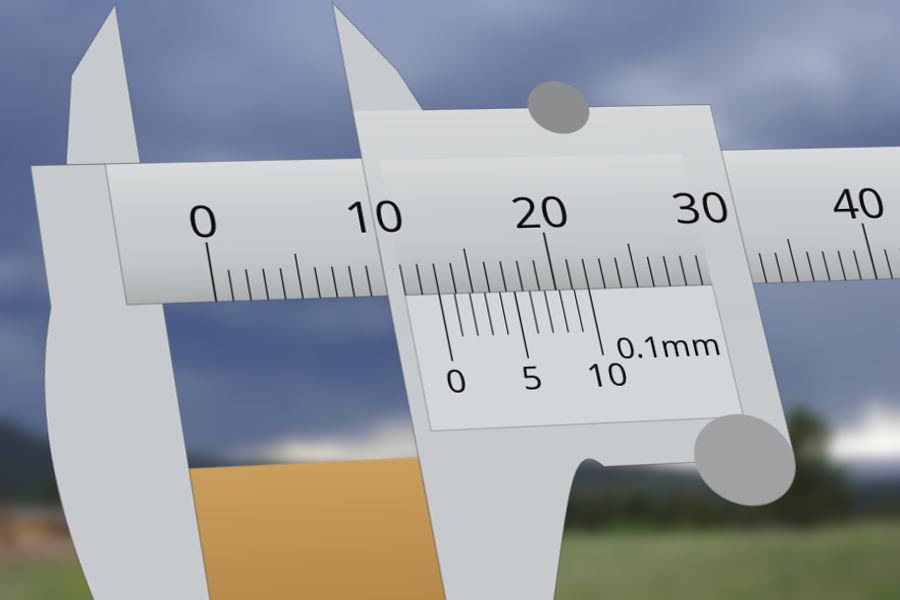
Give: 13.0
